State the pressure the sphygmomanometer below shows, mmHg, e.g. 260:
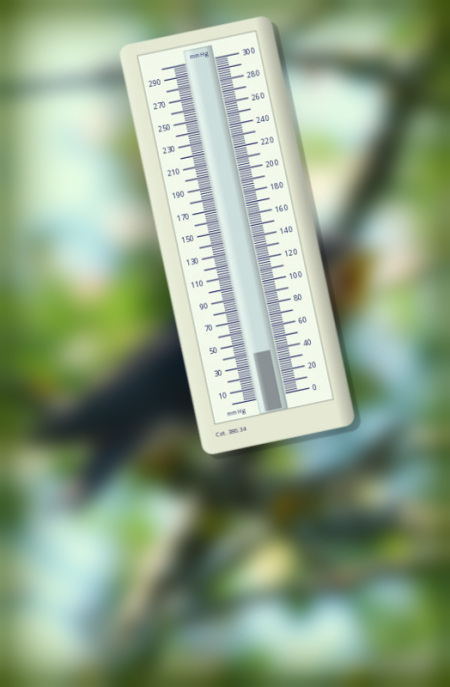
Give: 40
